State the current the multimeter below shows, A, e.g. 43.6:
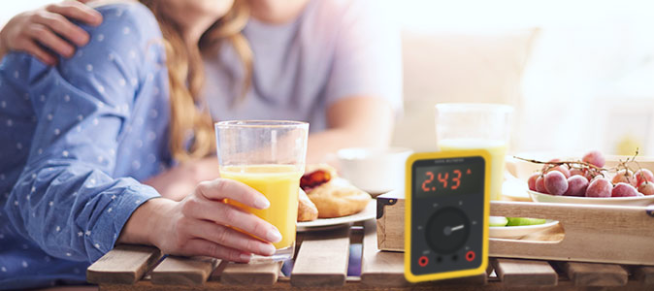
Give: 2.43
